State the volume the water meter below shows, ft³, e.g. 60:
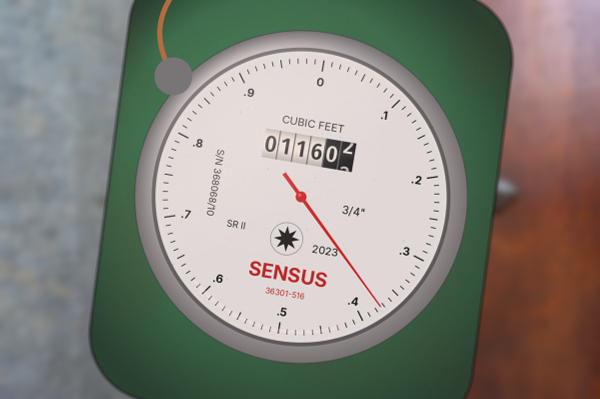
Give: 11602.37
